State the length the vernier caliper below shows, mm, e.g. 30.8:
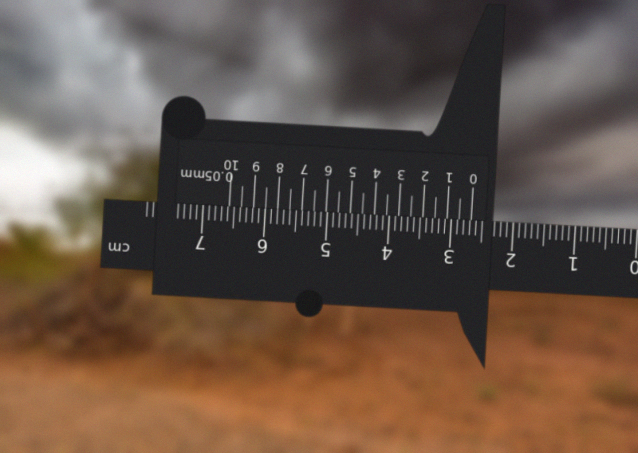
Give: 26.8
